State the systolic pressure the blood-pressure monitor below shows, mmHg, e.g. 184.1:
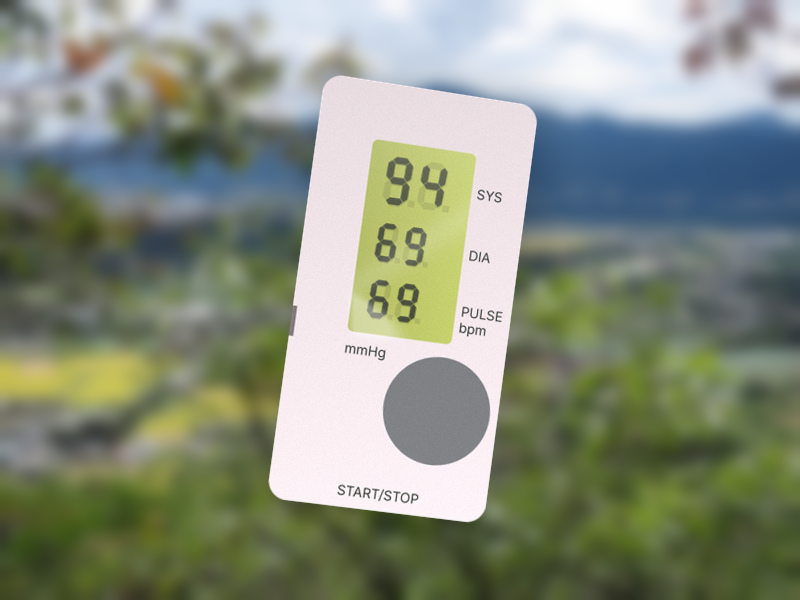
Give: 94
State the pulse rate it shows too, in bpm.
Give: 69
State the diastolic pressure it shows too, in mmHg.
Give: 69
